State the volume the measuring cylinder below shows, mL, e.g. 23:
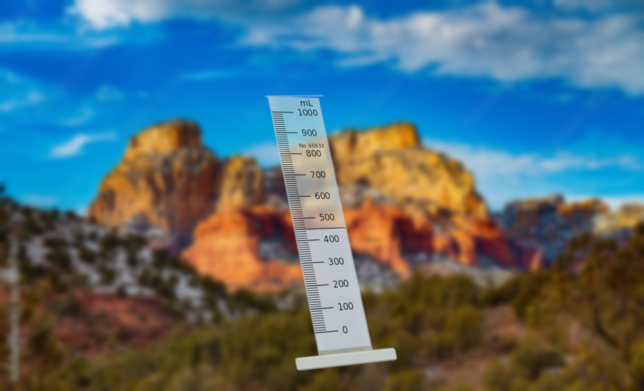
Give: 450
